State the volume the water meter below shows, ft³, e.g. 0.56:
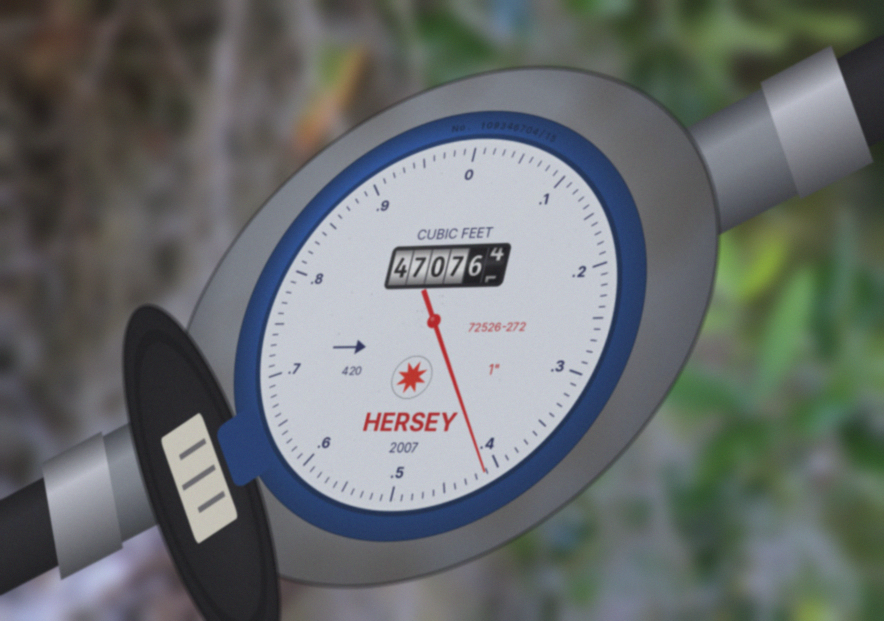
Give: 470764.41
